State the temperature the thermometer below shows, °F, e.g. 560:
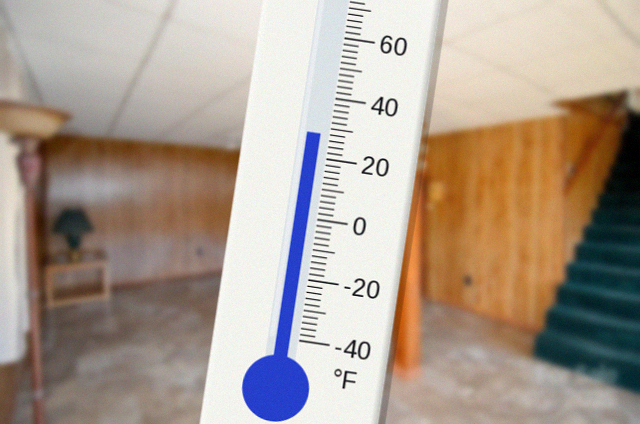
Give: 28
